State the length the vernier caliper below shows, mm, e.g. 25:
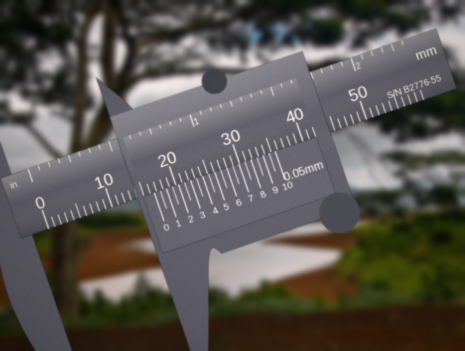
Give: 16.6
